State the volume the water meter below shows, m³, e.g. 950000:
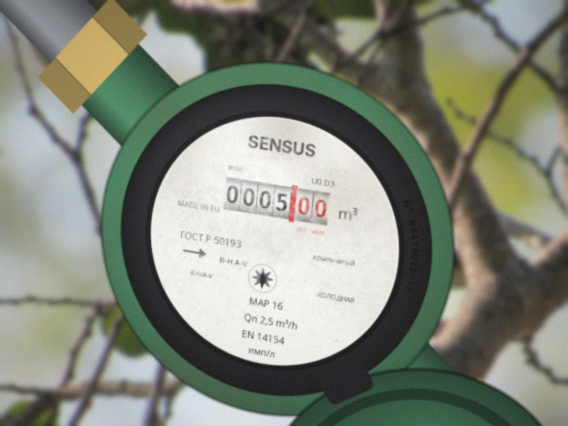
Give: 5.00
